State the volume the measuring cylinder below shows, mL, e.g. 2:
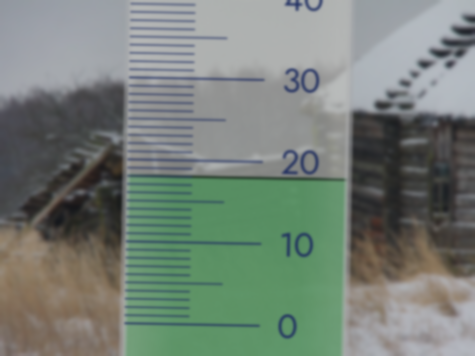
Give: 18
